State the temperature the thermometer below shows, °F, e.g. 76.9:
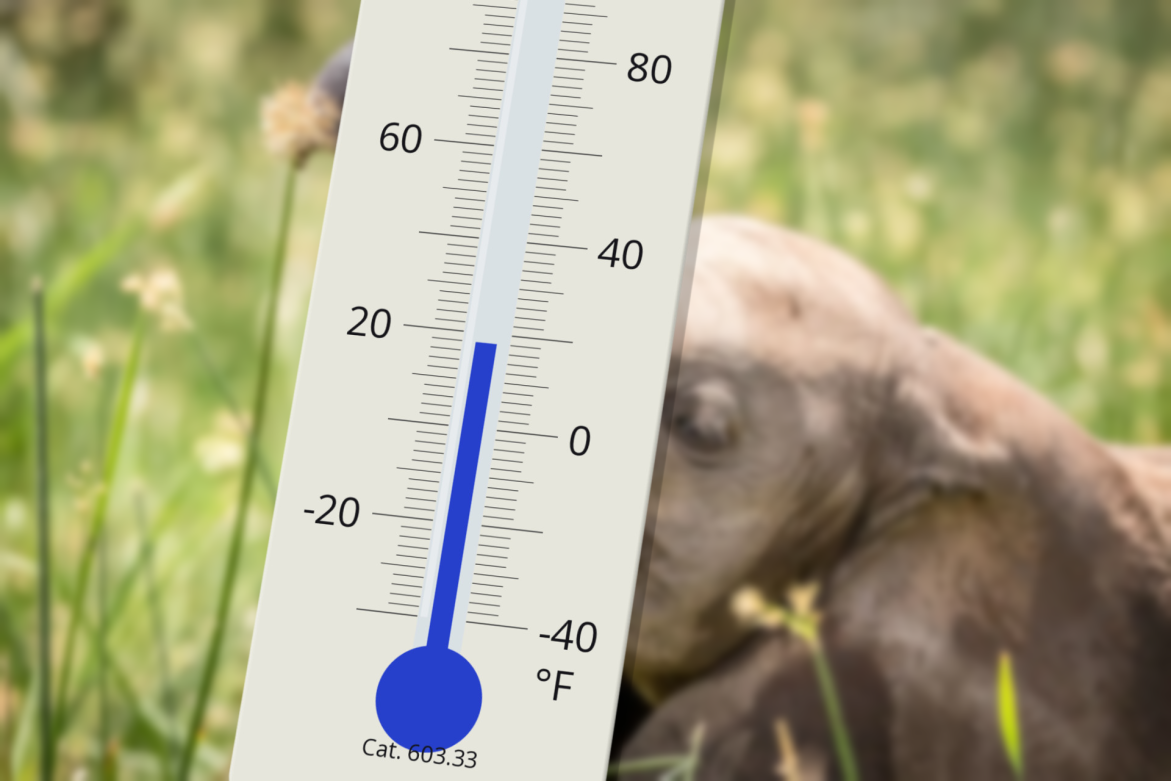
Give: 18
